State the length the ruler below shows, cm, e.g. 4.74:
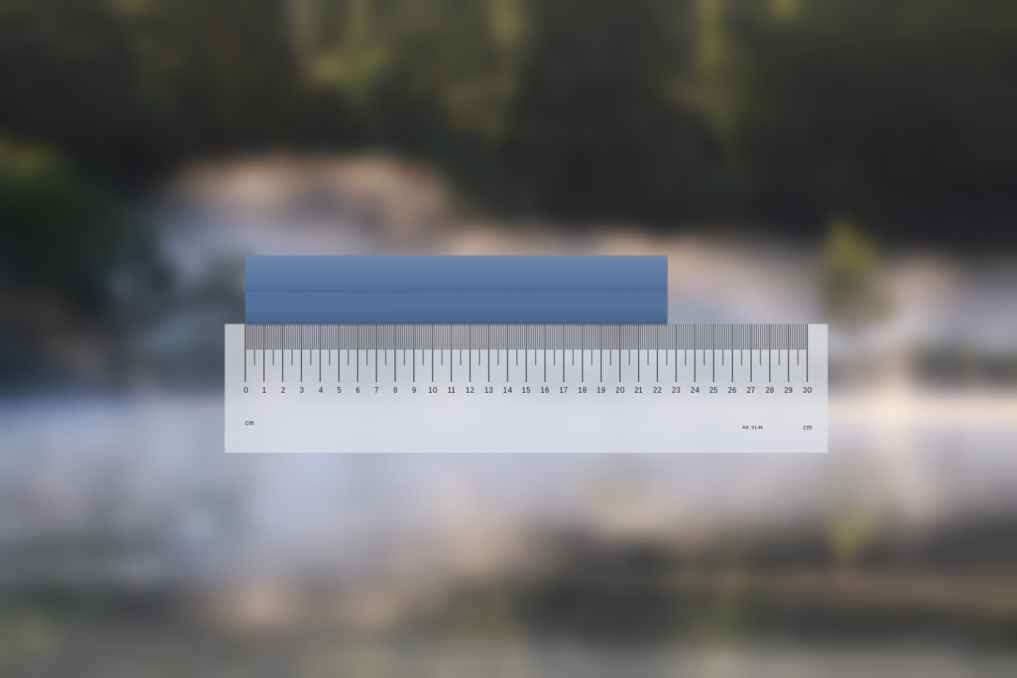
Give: 22.5
